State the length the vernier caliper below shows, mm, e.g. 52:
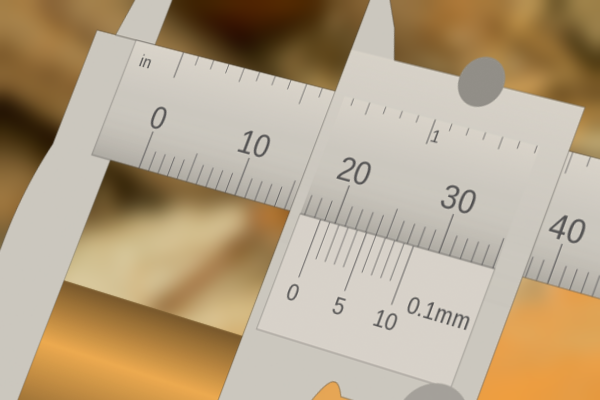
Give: 18.6
